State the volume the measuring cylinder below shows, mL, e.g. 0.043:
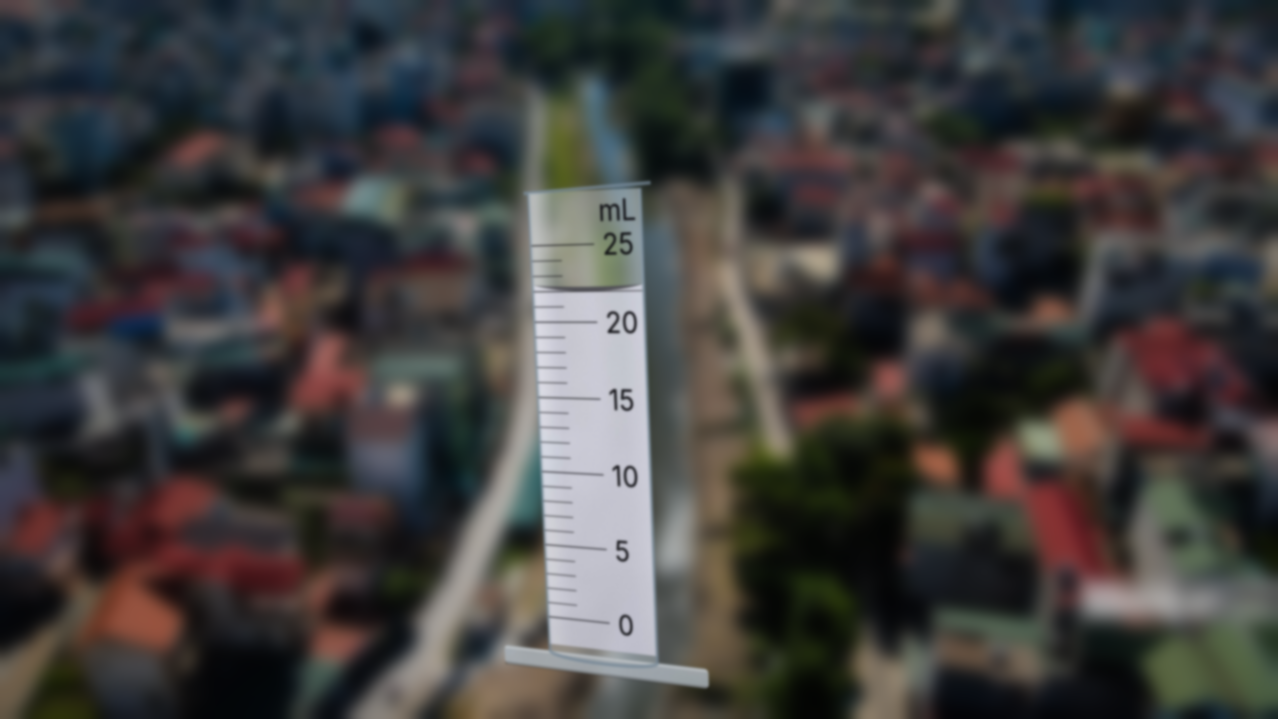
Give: 22
